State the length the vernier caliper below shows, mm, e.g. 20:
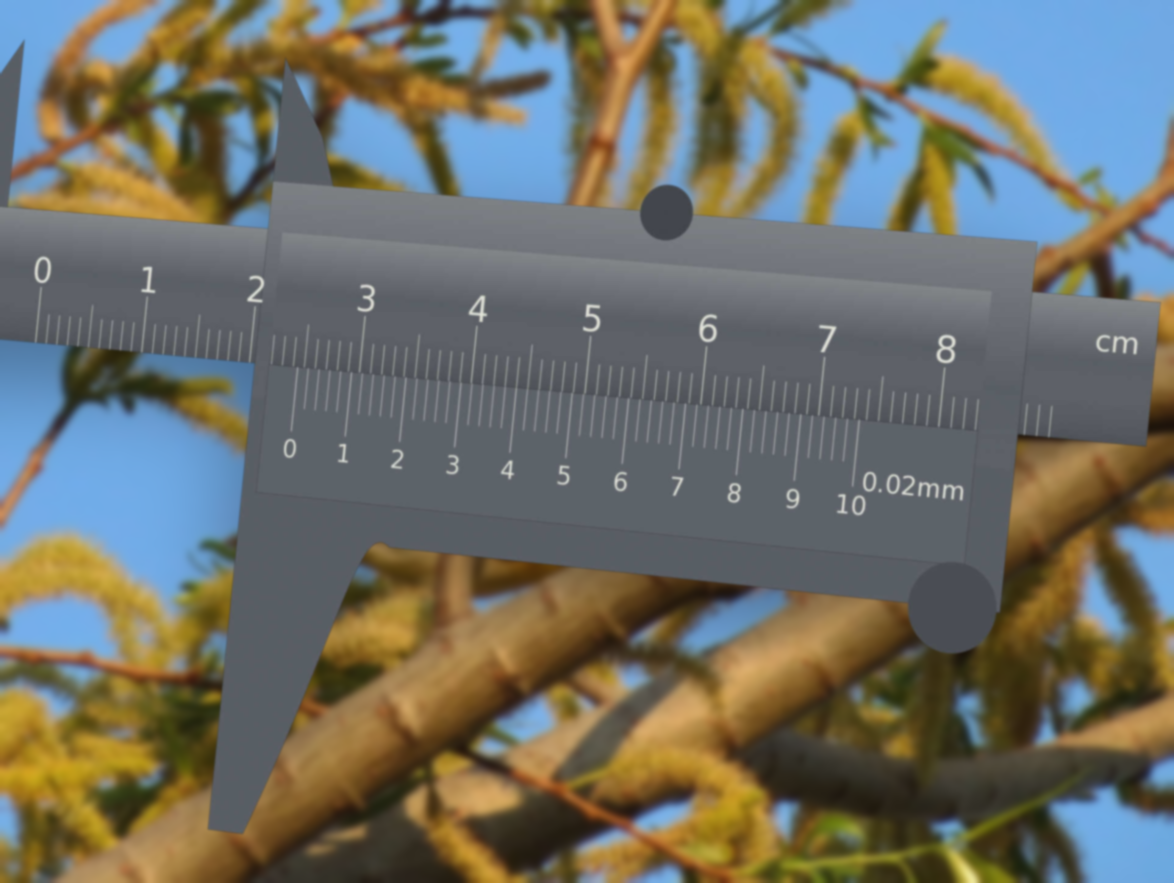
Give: 24.4
